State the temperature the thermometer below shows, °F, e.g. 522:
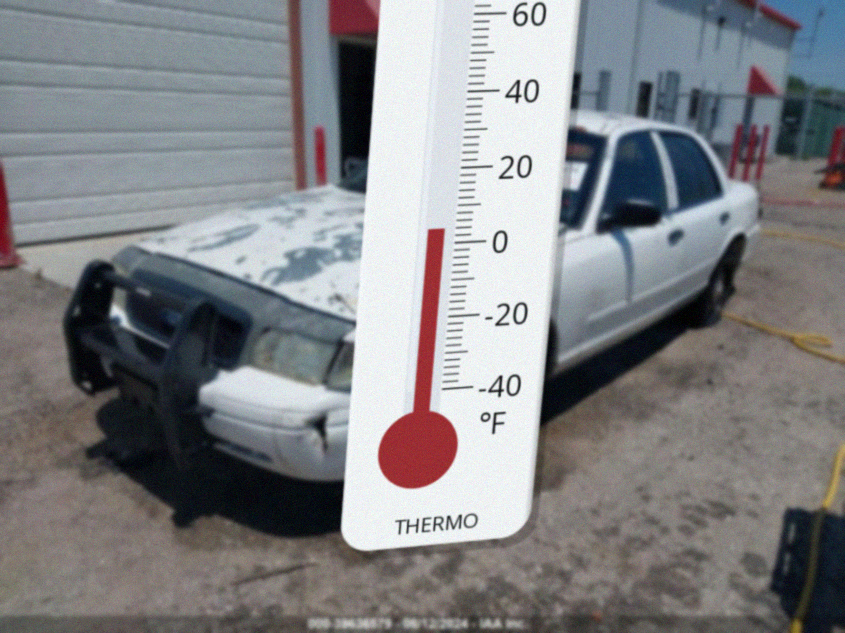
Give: 4
